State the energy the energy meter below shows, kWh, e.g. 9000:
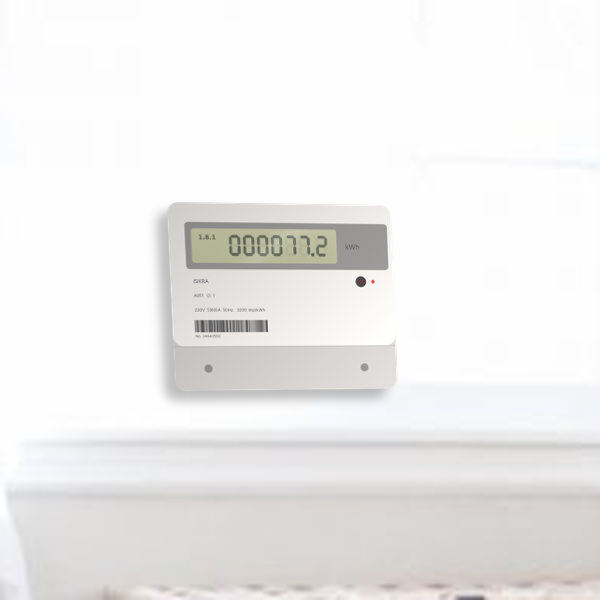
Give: 77.2
